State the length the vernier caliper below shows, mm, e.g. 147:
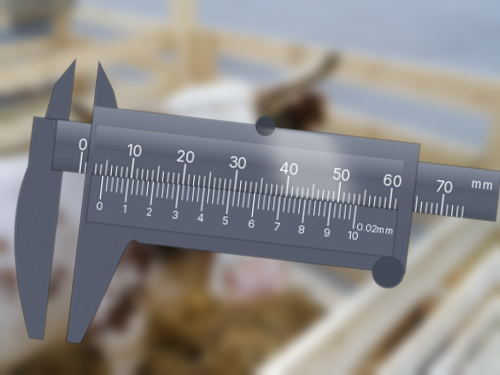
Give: 4.5
